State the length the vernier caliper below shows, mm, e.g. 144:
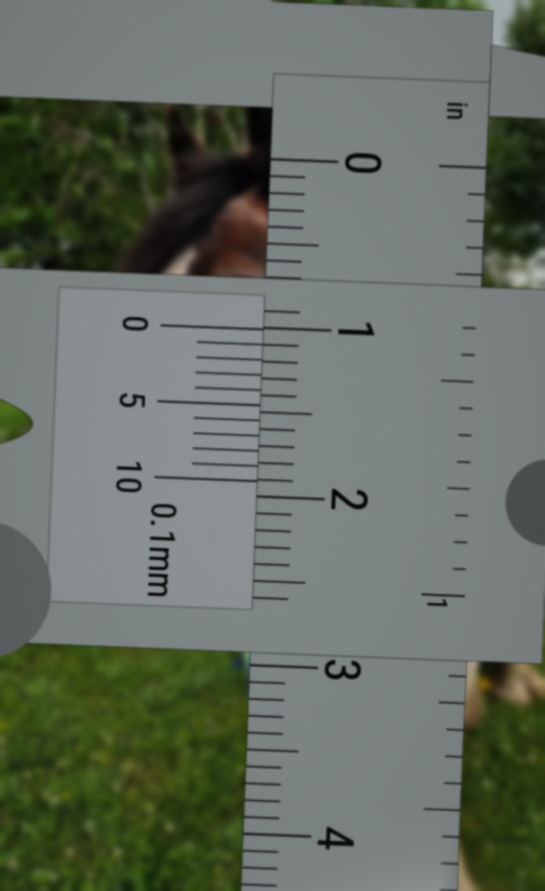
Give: 10.1
